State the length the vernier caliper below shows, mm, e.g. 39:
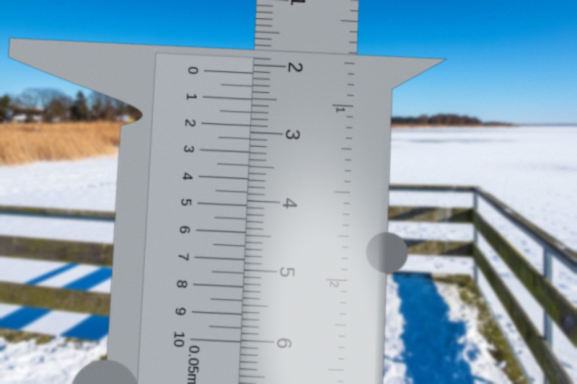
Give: 21.2
